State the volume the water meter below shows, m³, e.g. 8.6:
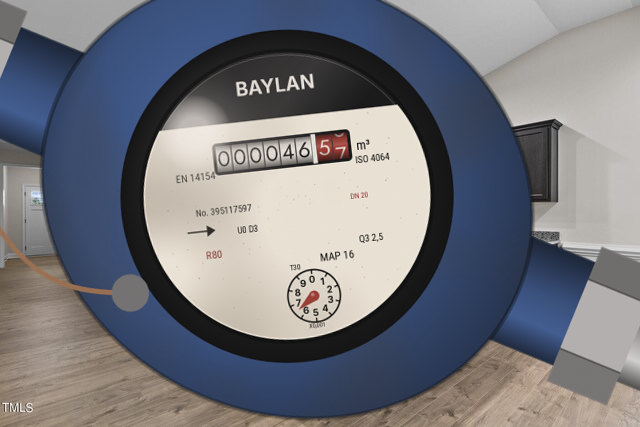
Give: 46.566
